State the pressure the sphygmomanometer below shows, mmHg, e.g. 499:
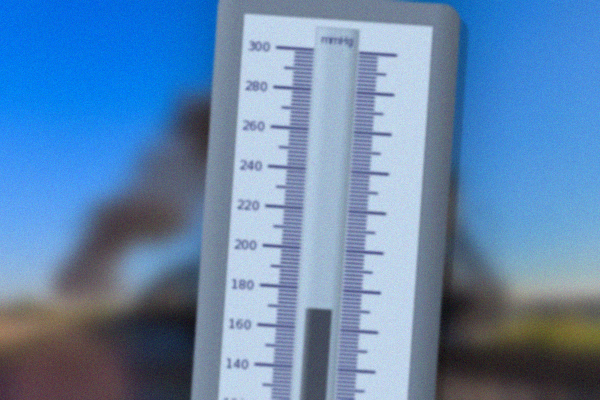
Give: 170
